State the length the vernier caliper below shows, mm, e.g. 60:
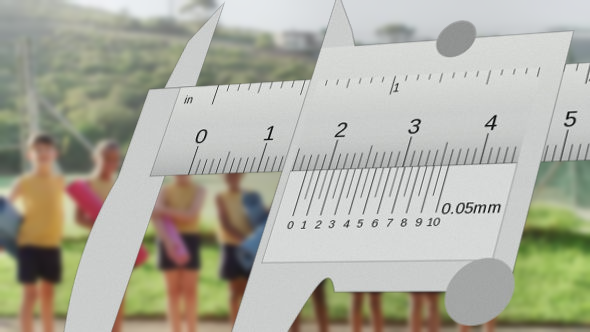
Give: 17.0
